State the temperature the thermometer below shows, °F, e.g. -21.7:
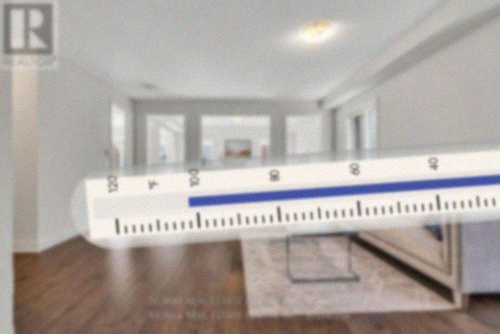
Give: 102
